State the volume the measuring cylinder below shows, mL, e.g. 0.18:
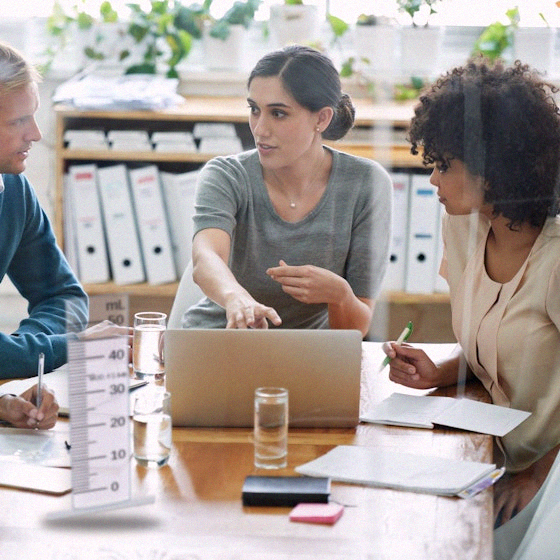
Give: 45
